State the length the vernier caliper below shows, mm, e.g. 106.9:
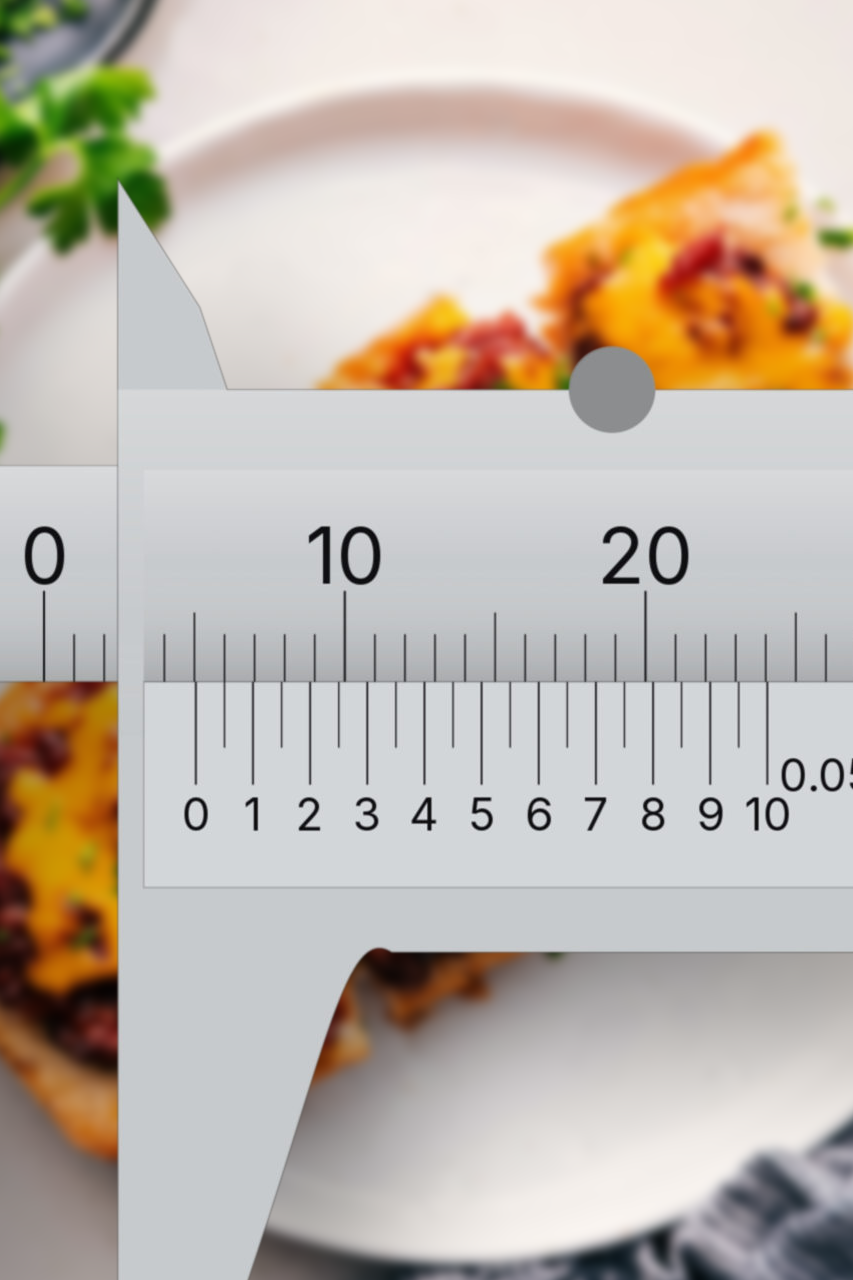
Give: 5.05
